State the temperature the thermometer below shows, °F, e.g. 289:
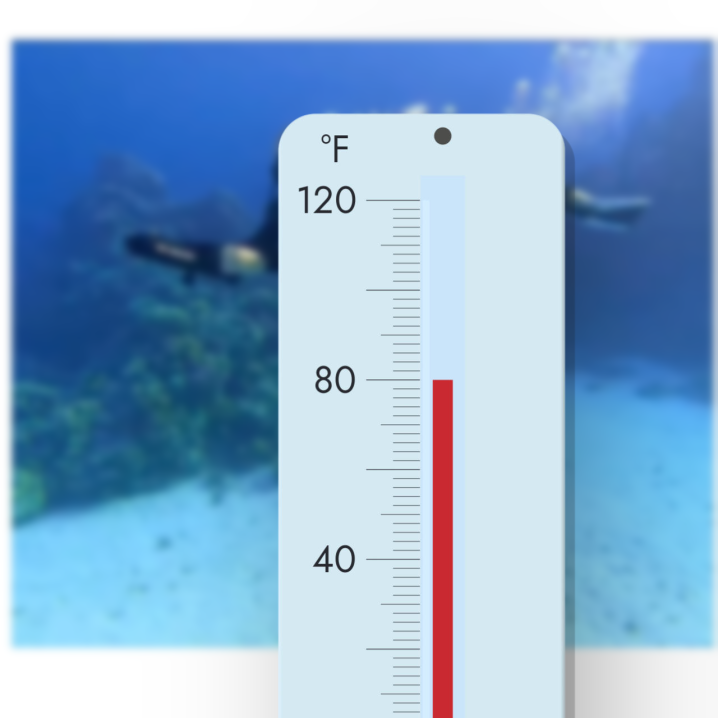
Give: 80
